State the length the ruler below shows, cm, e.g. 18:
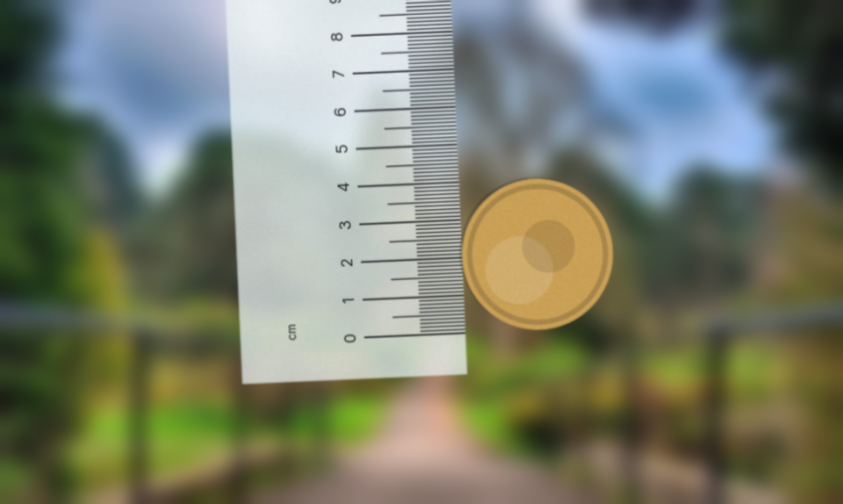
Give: 4
